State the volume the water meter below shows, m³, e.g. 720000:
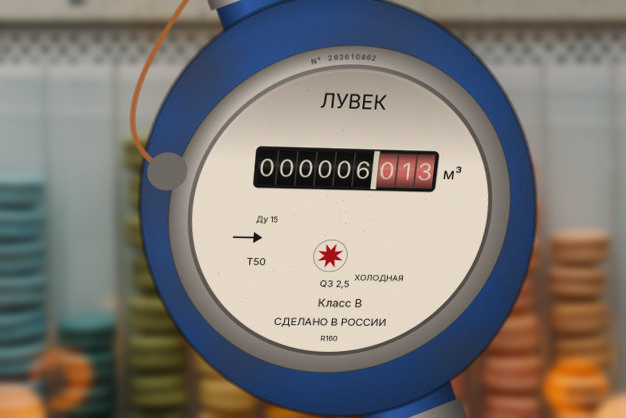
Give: 6.013
